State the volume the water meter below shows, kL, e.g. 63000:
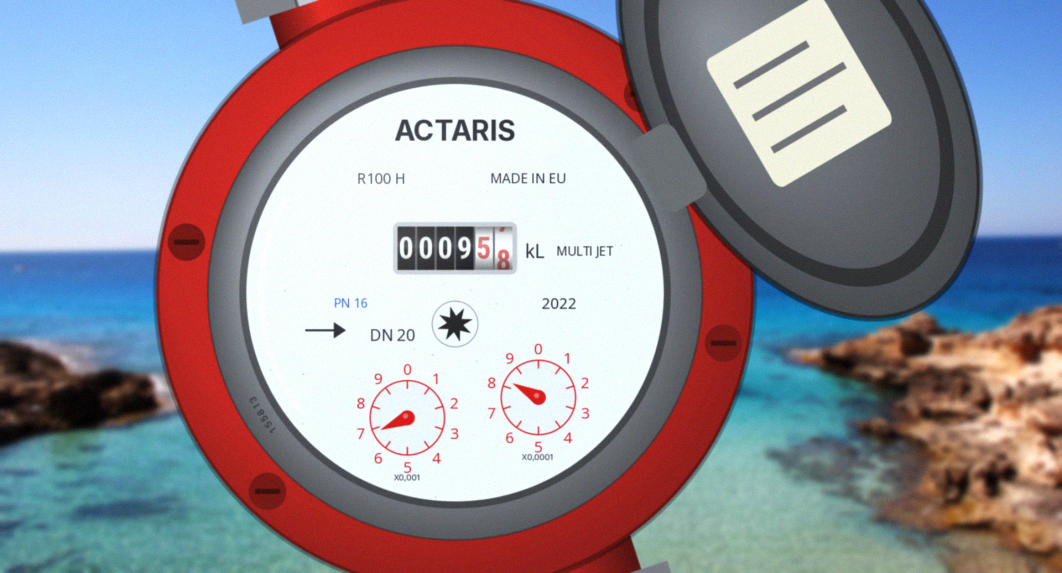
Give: 9.5768
